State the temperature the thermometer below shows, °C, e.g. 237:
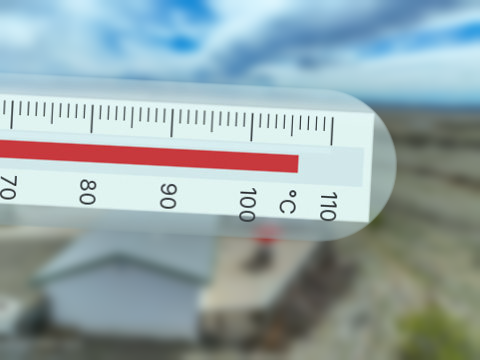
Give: 106
